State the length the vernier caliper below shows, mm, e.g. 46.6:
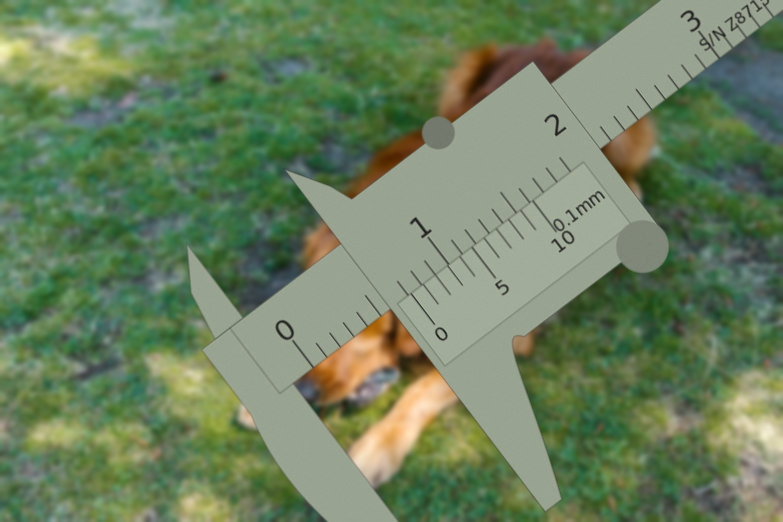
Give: 7.2
